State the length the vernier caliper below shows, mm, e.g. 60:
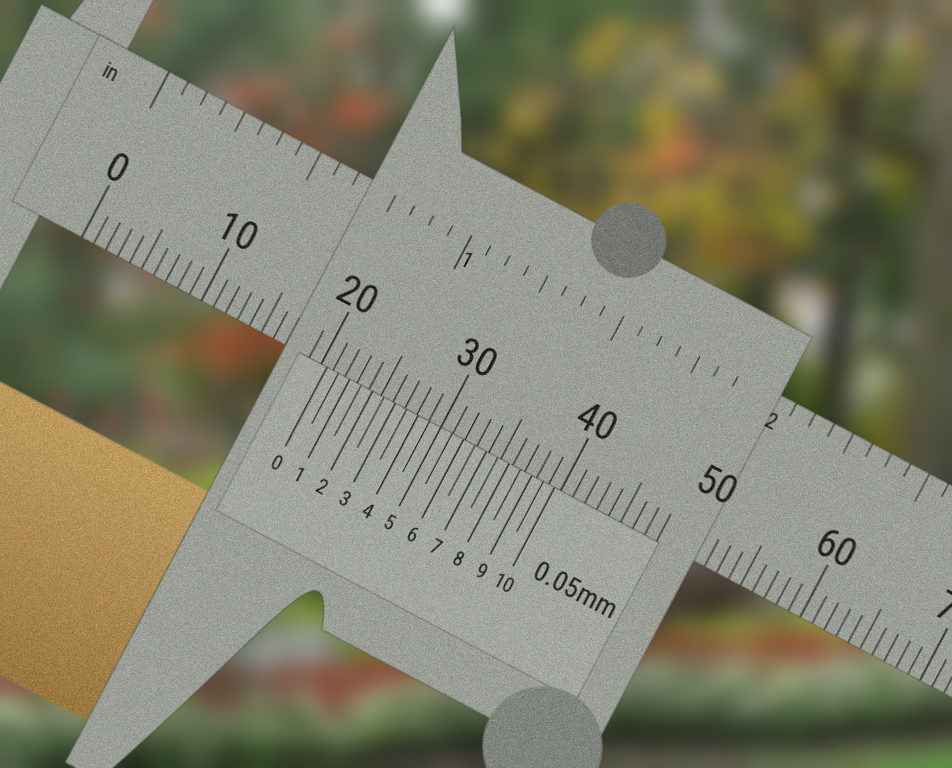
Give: 20.5
